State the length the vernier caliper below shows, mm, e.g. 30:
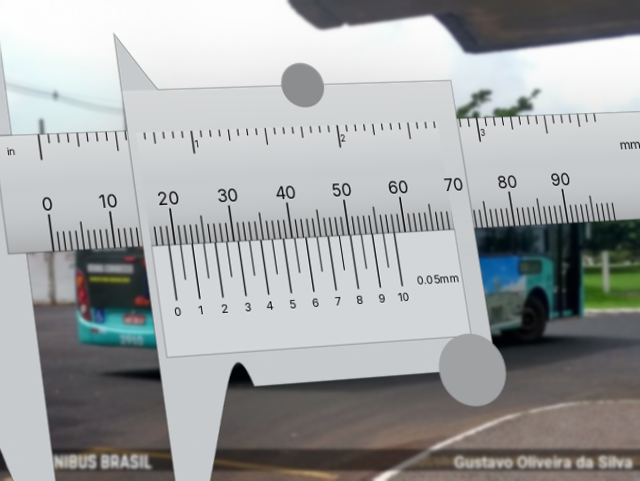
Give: 19.0
